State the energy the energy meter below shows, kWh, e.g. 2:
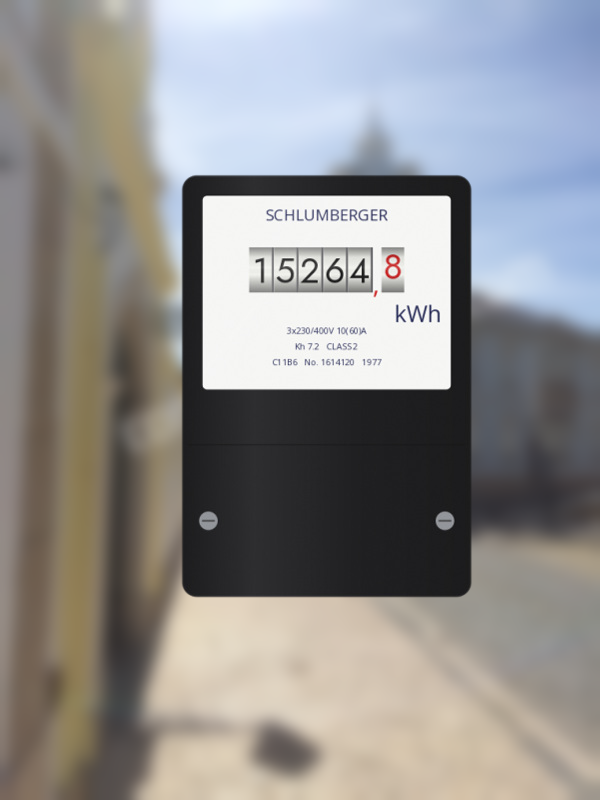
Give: 15264.8
